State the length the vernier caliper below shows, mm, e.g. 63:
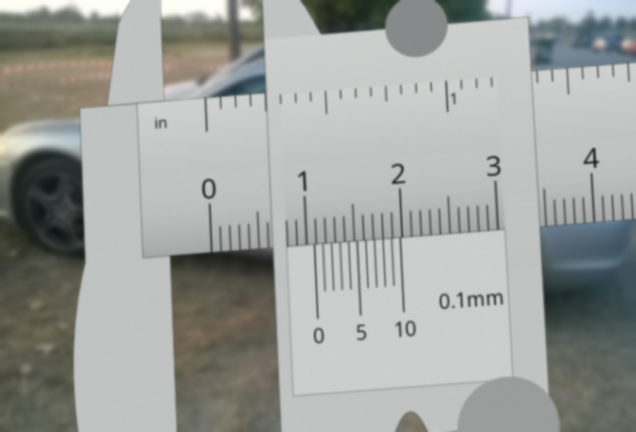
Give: 10.8
